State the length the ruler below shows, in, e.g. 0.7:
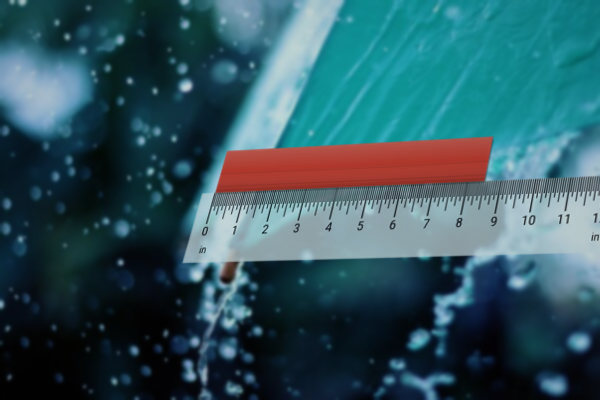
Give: 8.5
